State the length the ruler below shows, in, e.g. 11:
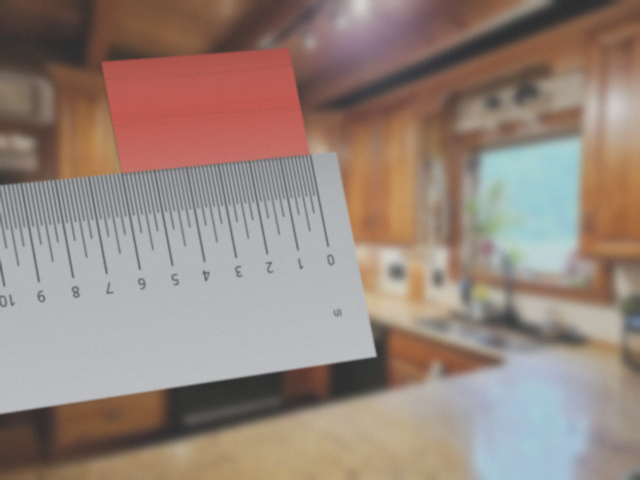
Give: 6
